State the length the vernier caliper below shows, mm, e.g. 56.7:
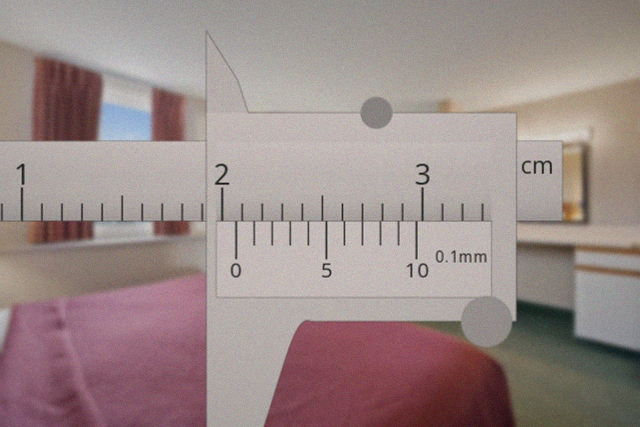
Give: 20.7
